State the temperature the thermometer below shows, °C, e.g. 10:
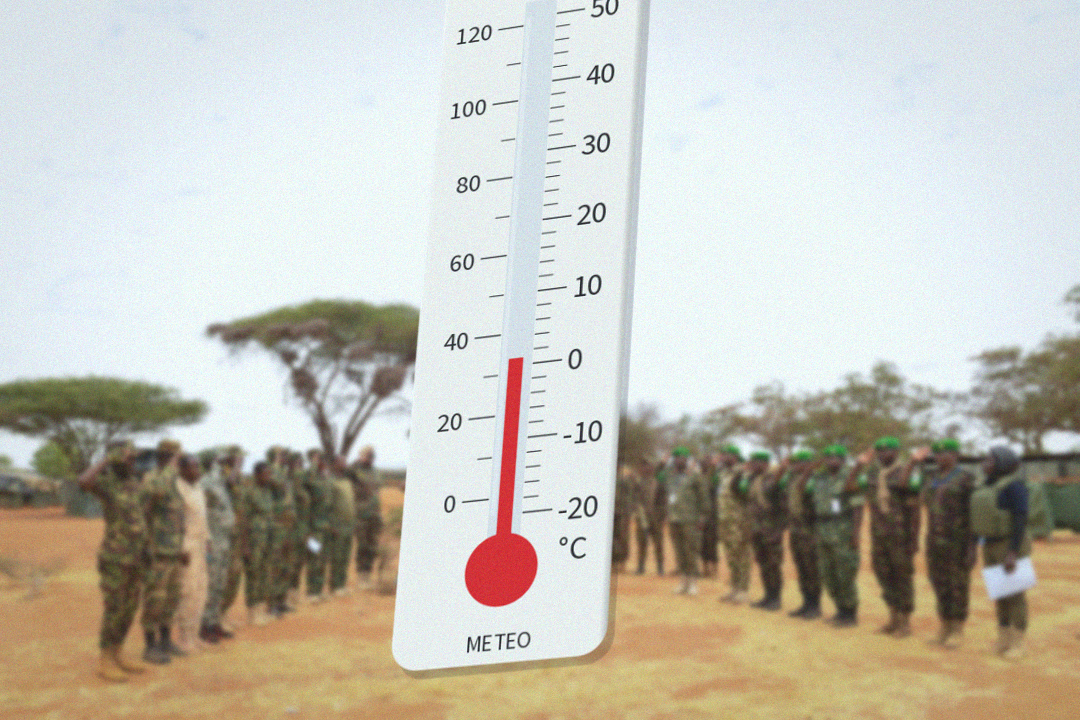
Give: 1
